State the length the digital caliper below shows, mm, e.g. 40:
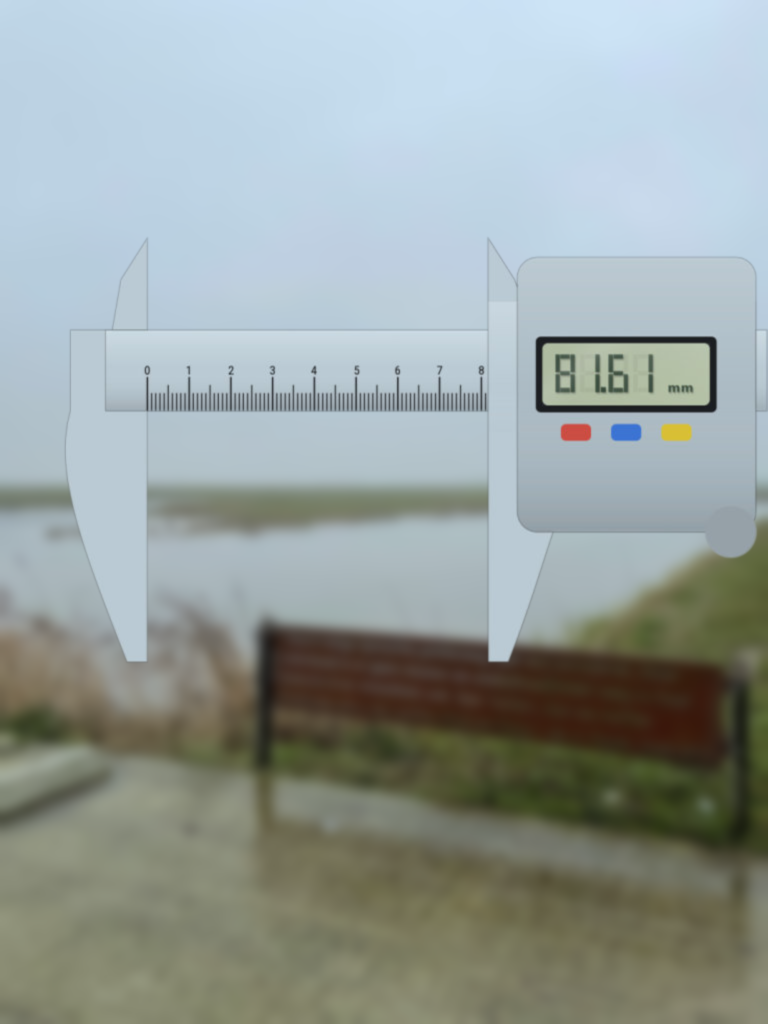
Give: 81.61
